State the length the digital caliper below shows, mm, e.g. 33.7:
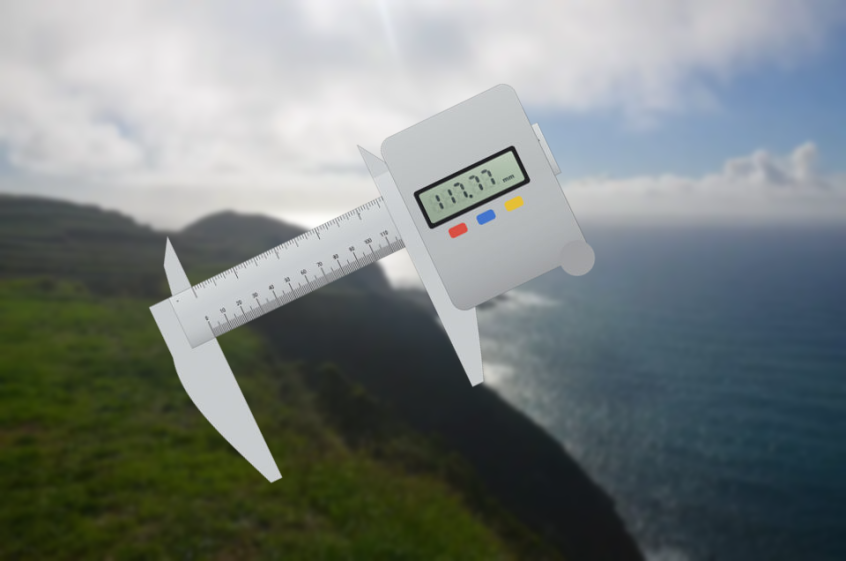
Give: 117.77
